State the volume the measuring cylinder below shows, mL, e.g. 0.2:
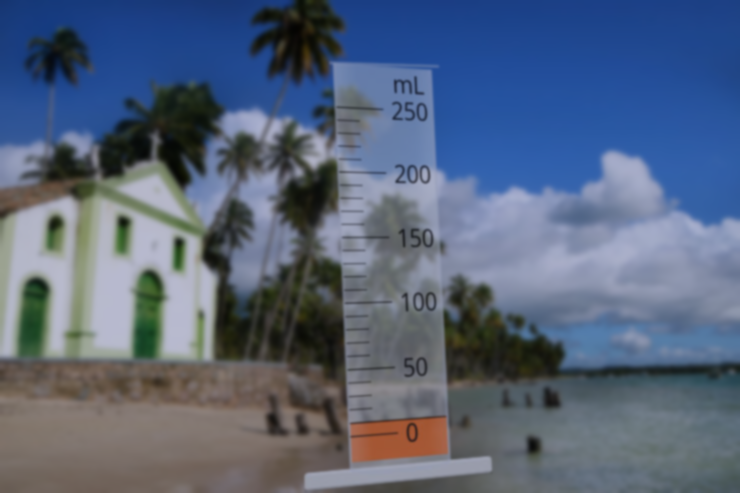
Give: 10
